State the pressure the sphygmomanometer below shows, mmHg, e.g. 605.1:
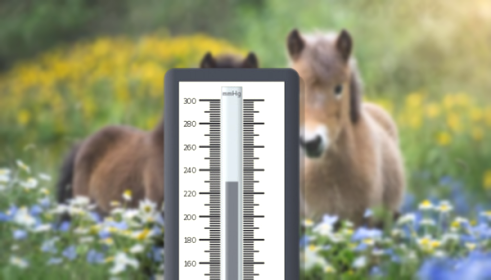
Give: 230
